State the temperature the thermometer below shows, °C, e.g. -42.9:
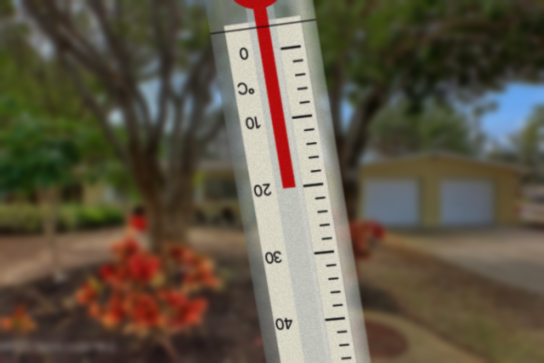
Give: 20
